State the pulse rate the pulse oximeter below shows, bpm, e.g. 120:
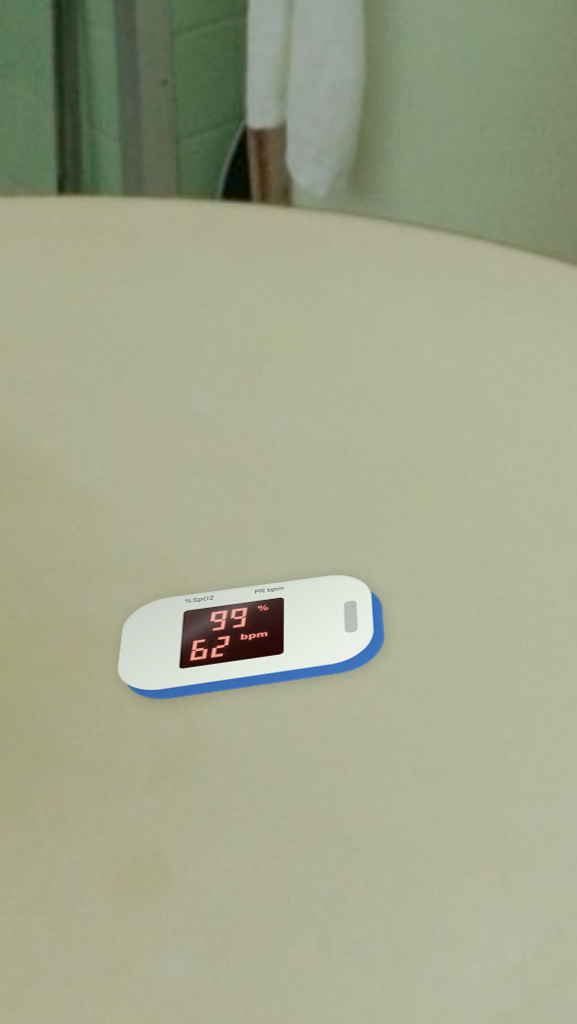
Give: 62
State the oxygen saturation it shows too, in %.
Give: 99
